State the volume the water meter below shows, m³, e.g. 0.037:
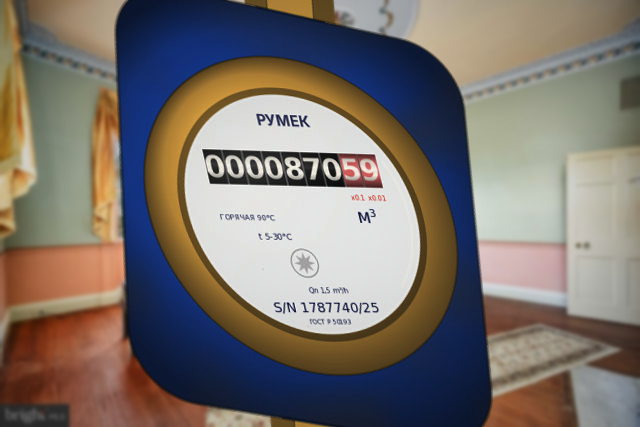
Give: 870.59
